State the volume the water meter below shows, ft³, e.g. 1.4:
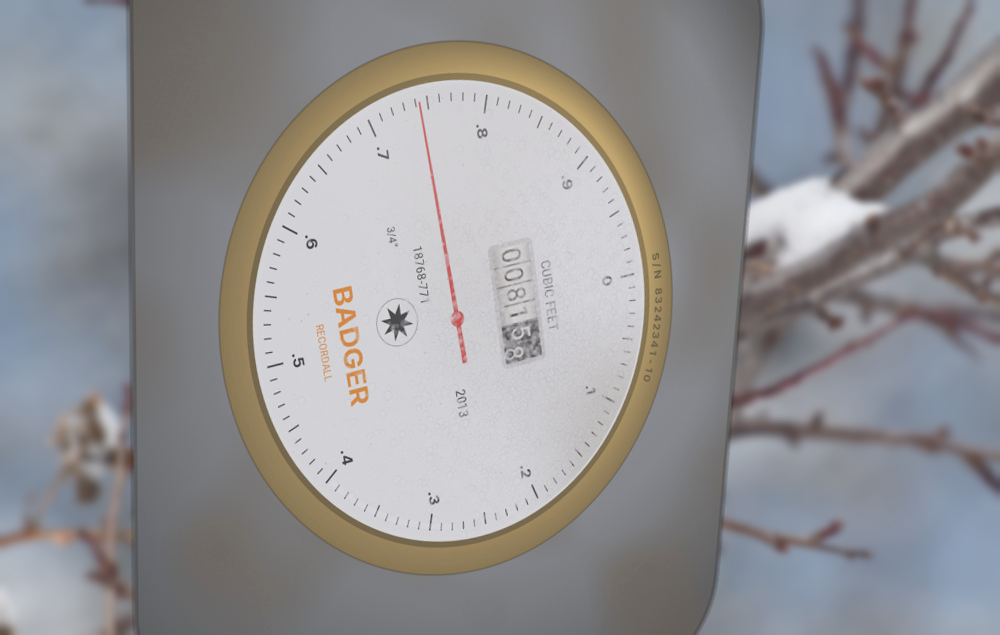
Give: 8157.74
